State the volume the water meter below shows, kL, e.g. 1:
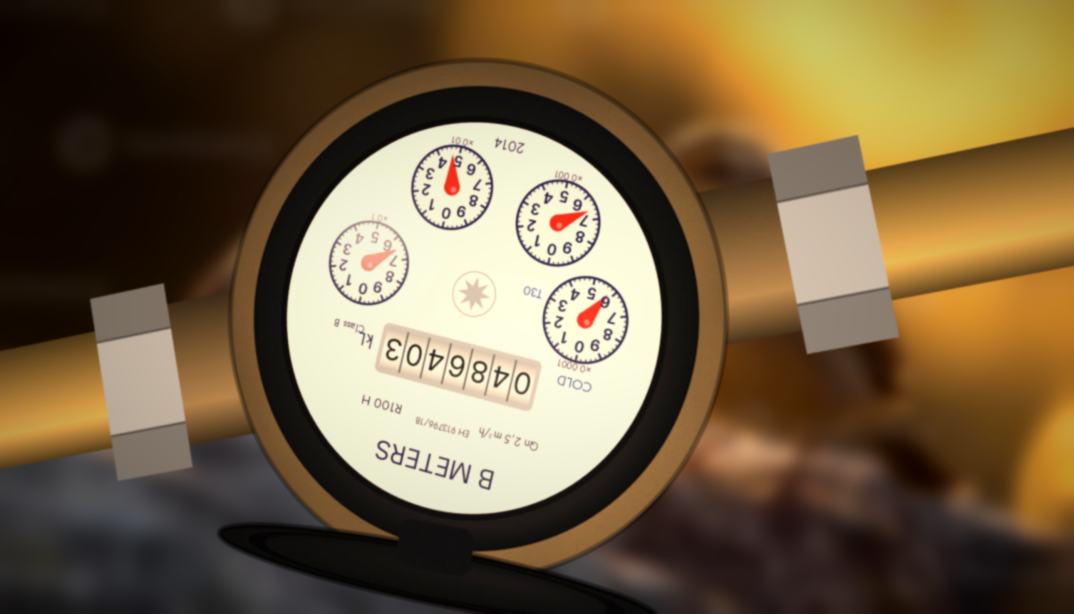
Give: 486403.6465
